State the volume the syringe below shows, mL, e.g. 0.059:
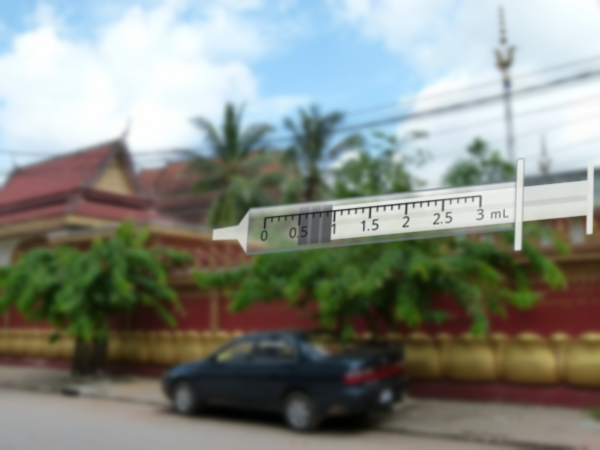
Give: 0.5
